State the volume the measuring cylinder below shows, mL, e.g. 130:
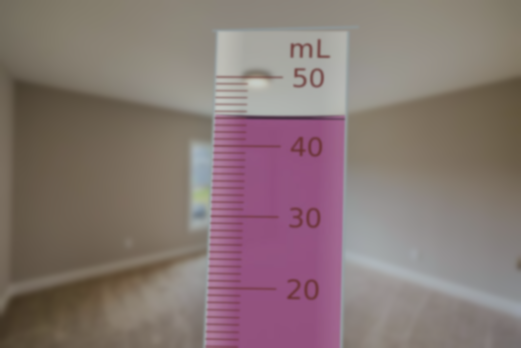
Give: 44
